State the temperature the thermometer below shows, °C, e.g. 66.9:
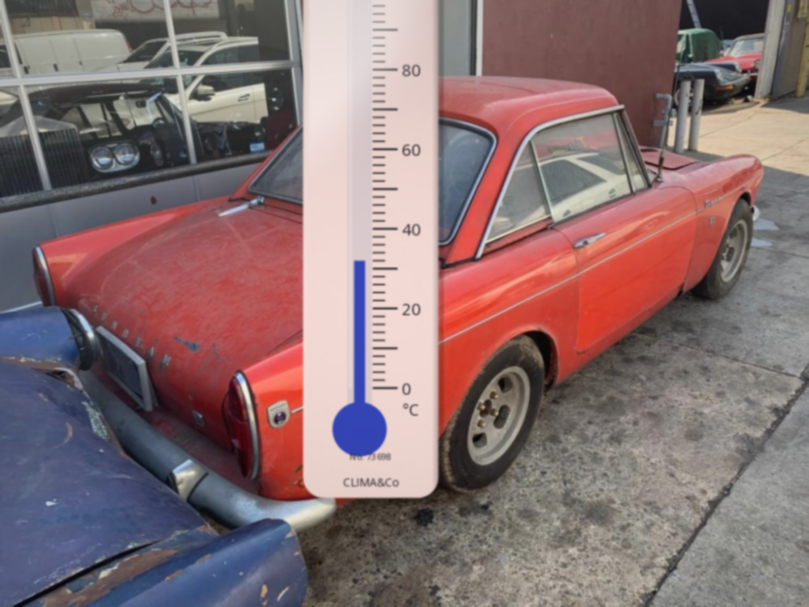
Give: 32
